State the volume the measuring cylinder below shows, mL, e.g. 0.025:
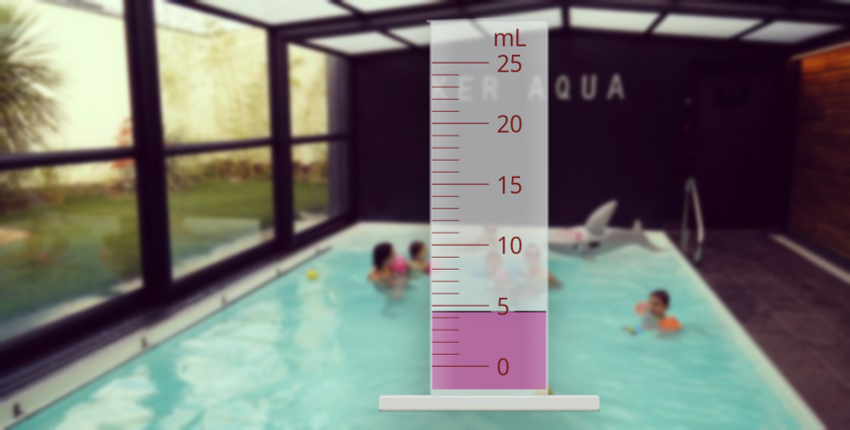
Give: 4.5
